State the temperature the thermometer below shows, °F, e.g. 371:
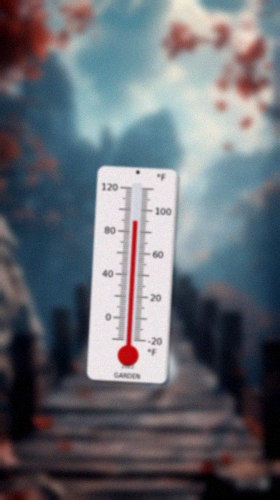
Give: 90
